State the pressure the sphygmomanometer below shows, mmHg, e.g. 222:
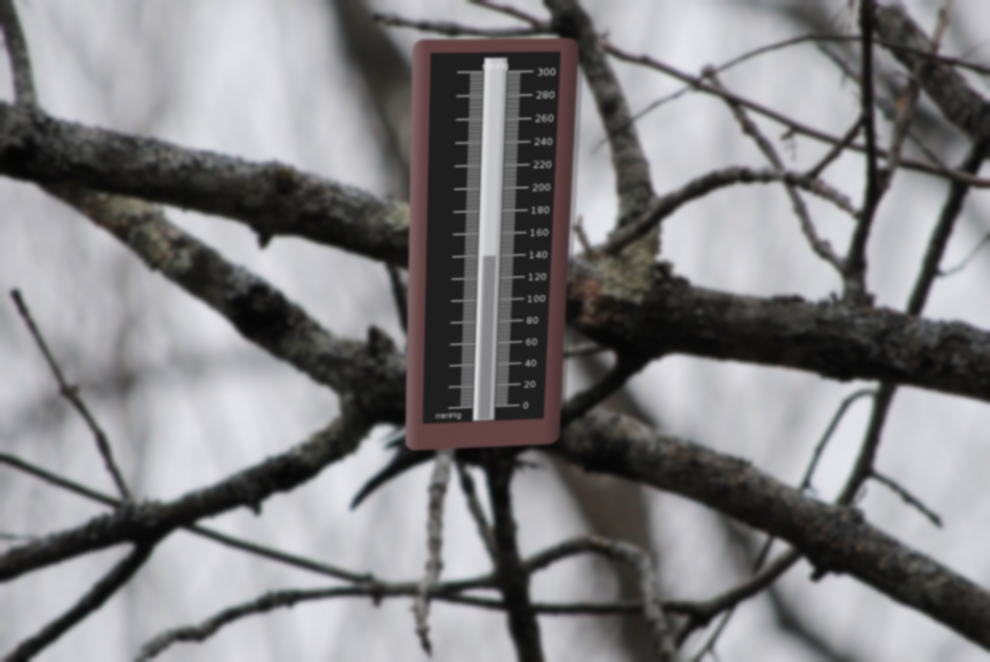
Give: 140
